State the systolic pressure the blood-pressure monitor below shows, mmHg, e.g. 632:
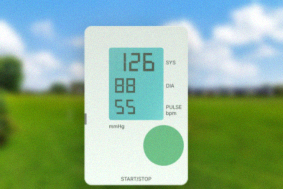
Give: 126
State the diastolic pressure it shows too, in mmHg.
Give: 88
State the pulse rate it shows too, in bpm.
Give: 55
